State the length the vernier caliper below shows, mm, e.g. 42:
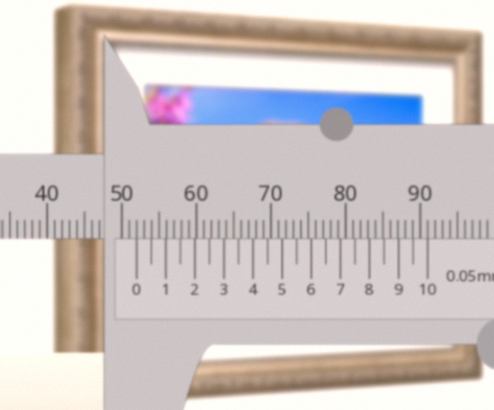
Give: 52.0
